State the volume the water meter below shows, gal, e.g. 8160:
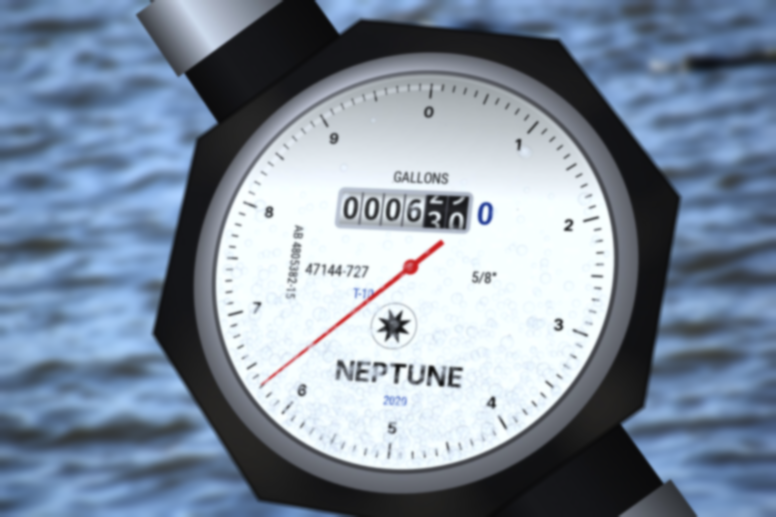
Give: 6296.3
